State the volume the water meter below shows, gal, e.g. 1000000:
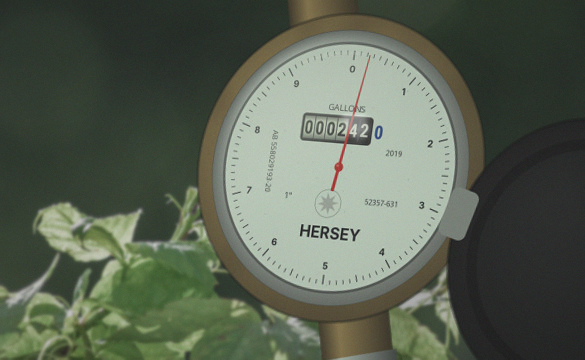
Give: 2420.2
